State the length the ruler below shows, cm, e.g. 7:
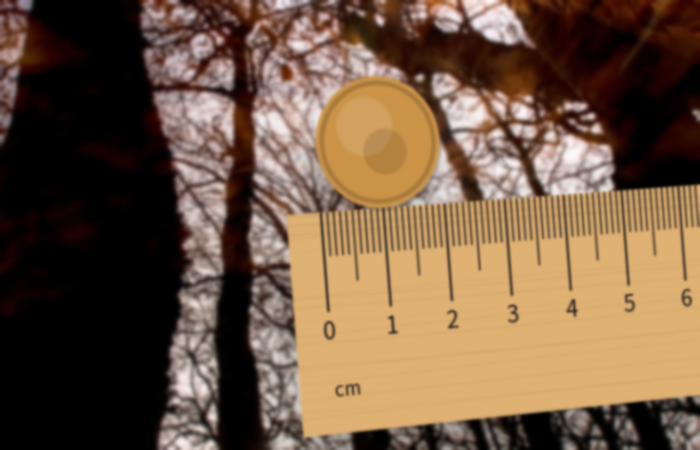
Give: 2
